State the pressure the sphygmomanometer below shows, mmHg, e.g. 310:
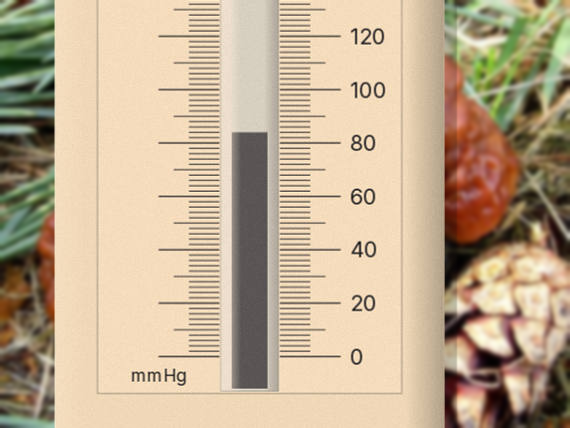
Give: 84
